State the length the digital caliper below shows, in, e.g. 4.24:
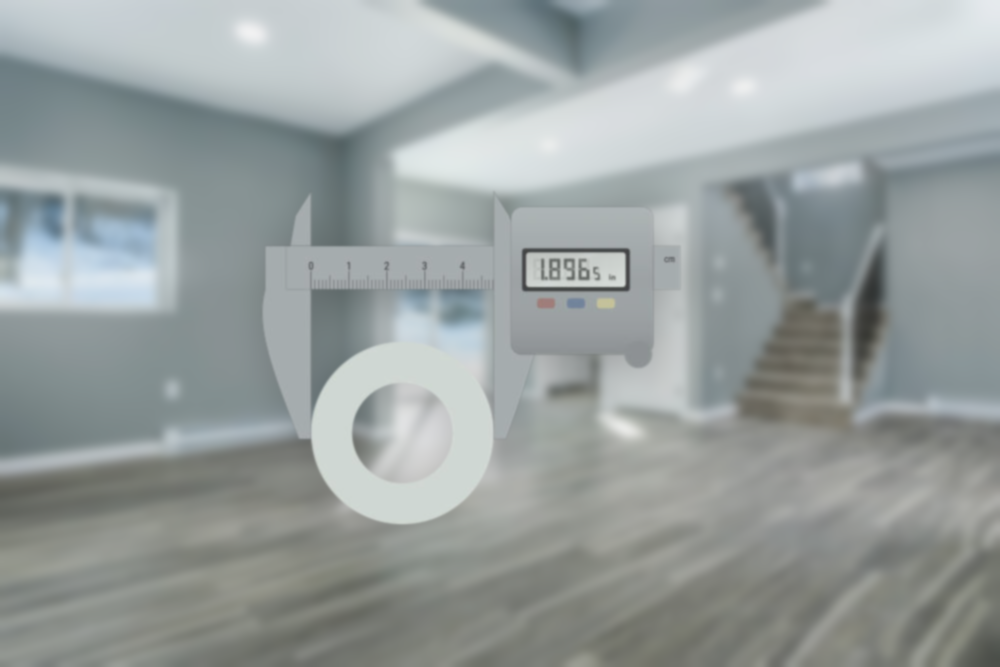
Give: 1.8965
